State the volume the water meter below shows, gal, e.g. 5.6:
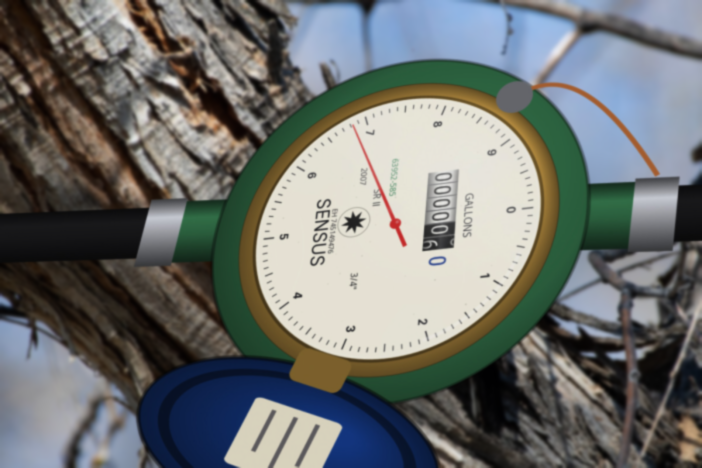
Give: 56.8
